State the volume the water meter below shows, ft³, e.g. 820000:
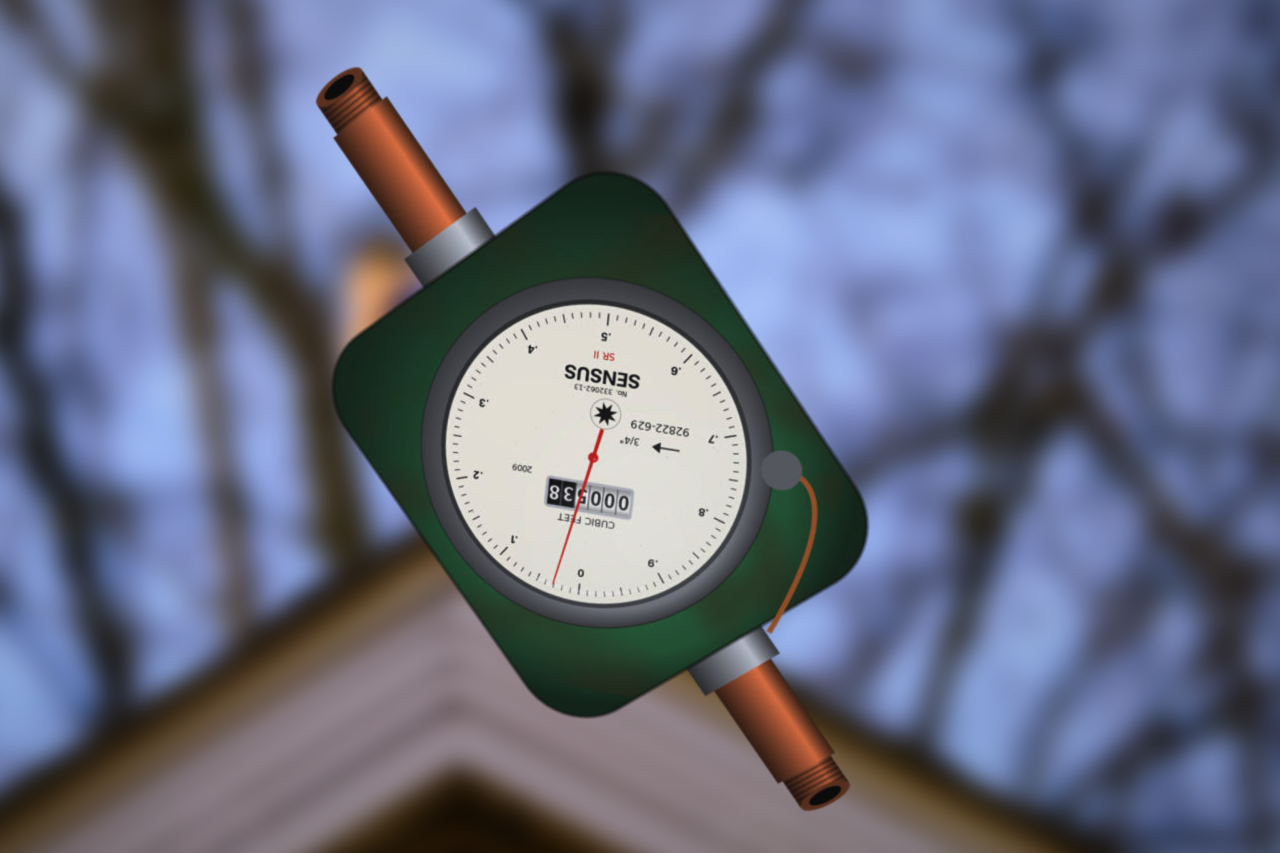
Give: 538.03
